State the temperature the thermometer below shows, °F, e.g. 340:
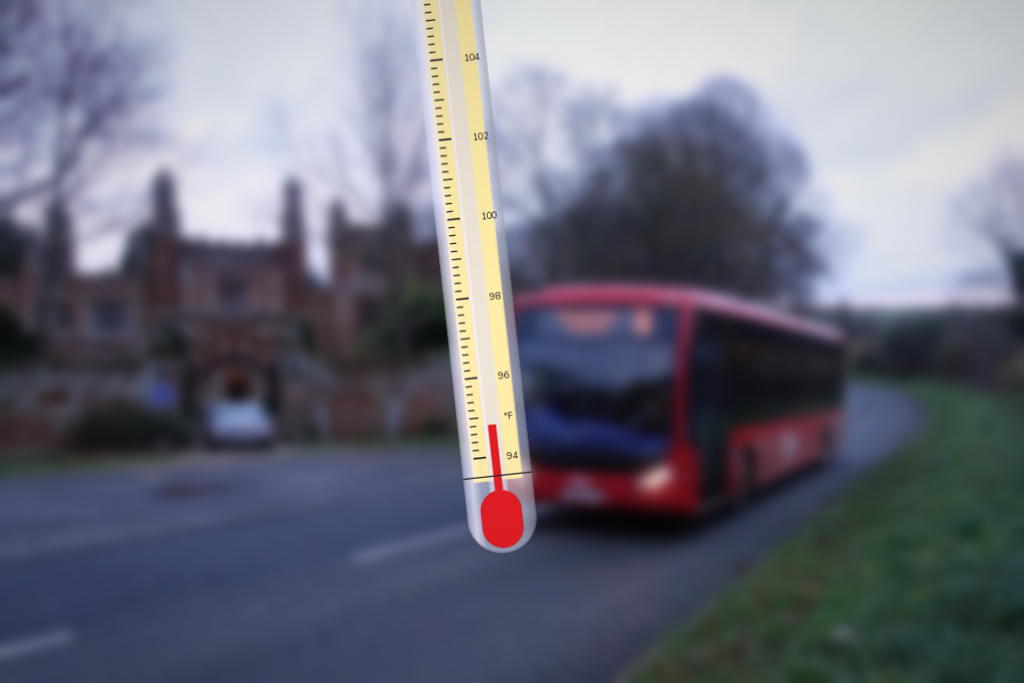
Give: 94.8
